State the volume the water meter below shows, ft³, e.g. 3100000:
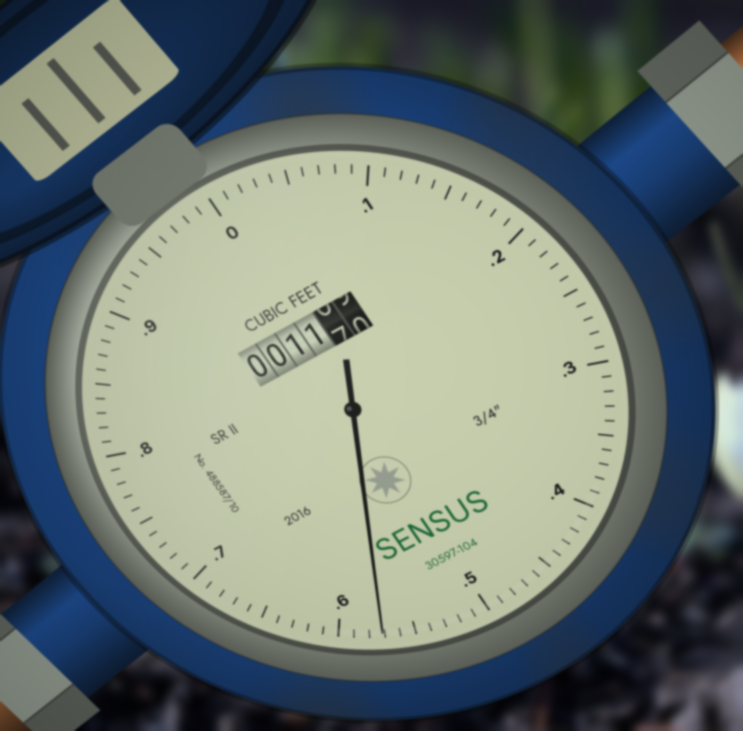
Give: 1169.57
